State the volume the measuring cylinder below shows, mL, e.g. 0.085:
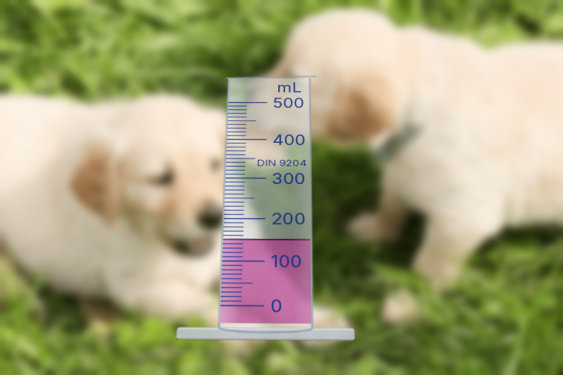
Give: 150
